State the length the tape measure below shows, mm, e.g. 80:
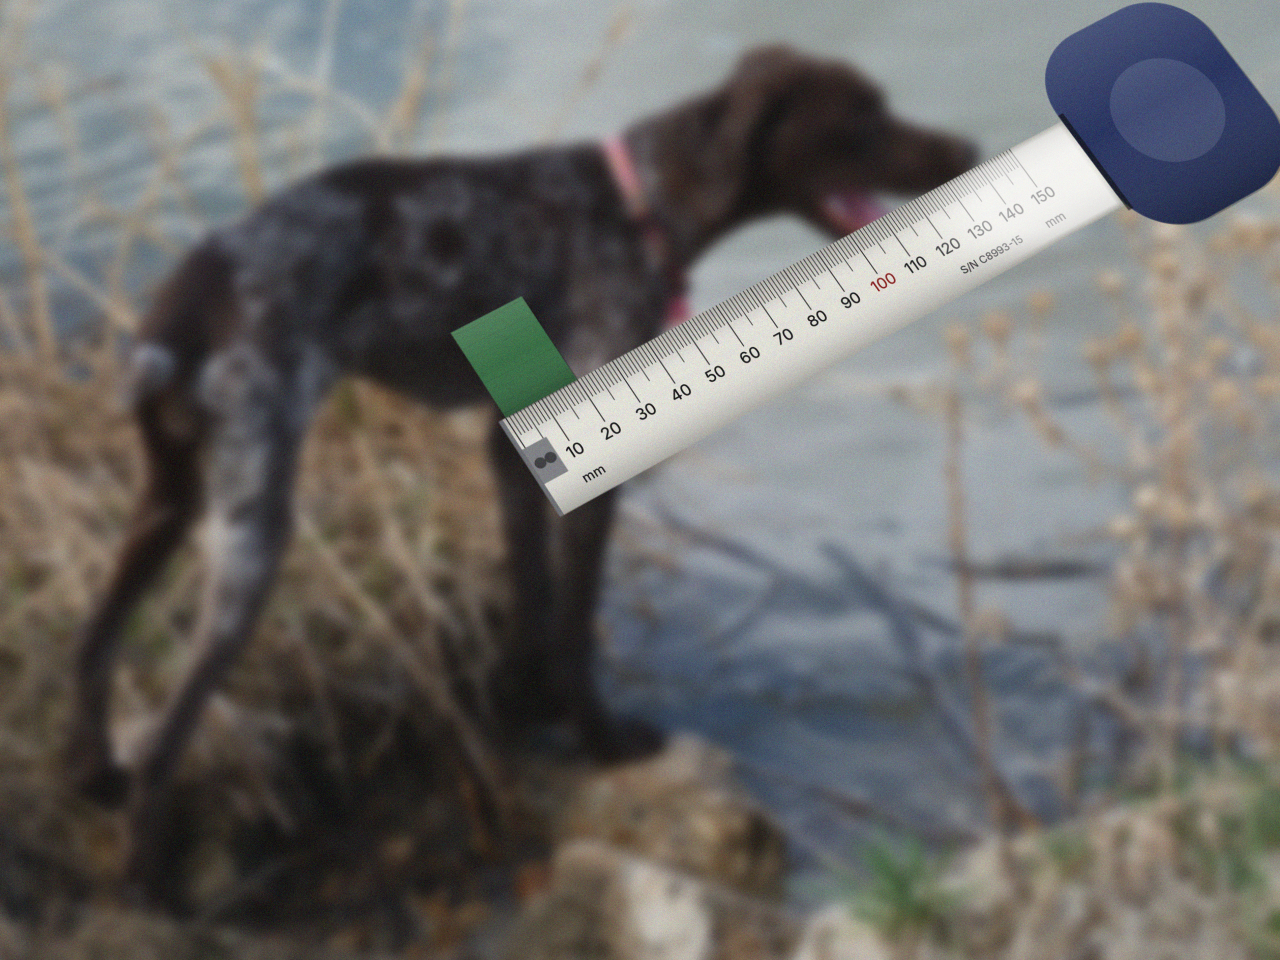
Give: 20
